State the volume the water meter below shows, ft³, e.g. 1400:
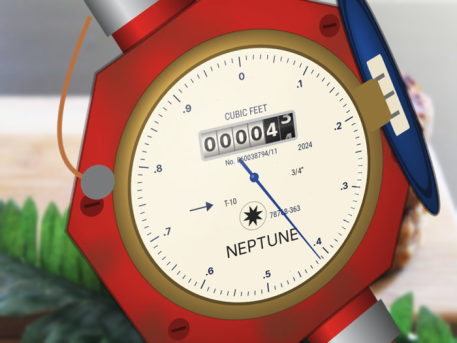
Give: 43.41
